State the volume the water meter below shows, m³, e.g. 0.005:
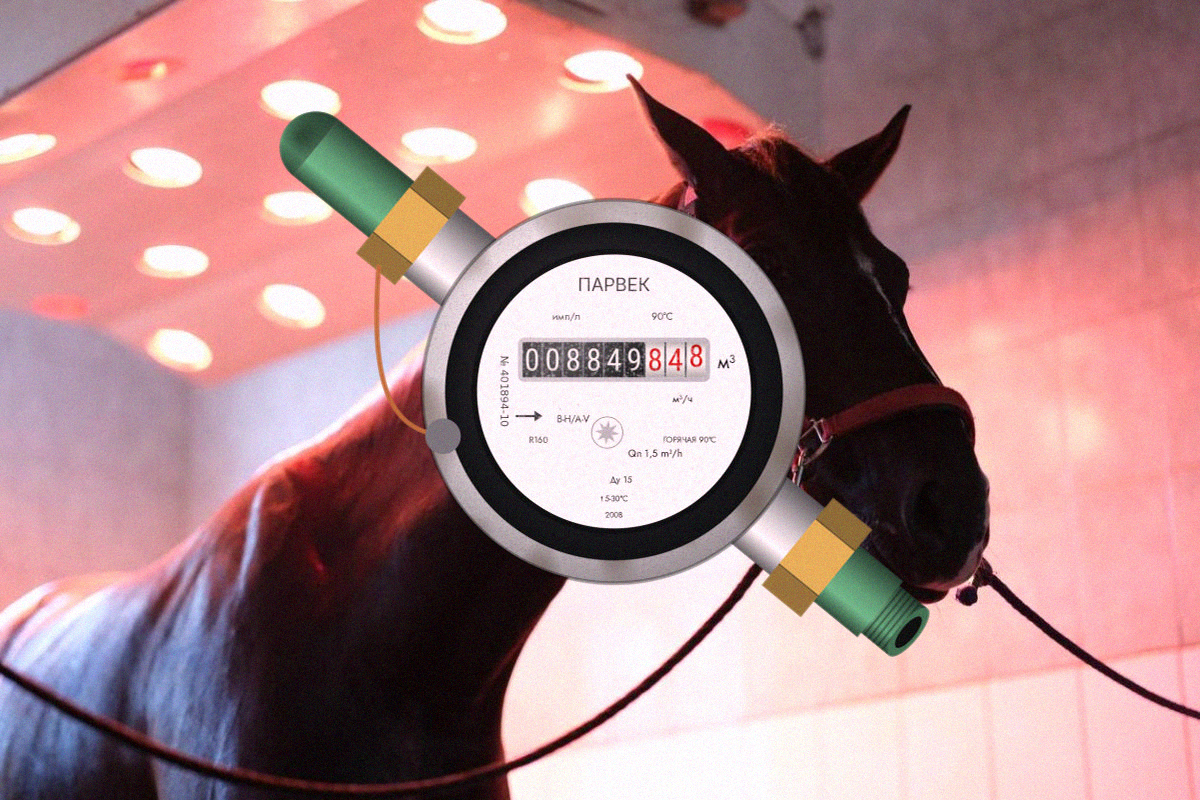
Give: 8849.848
